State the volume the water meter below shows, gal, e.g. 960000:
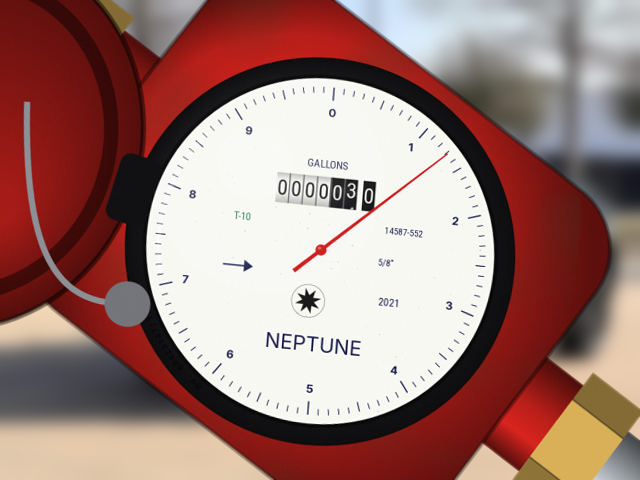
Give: 31.3
